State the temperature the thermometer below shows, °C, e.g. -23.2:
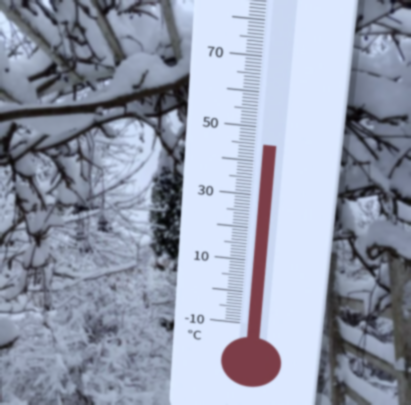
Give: 45
